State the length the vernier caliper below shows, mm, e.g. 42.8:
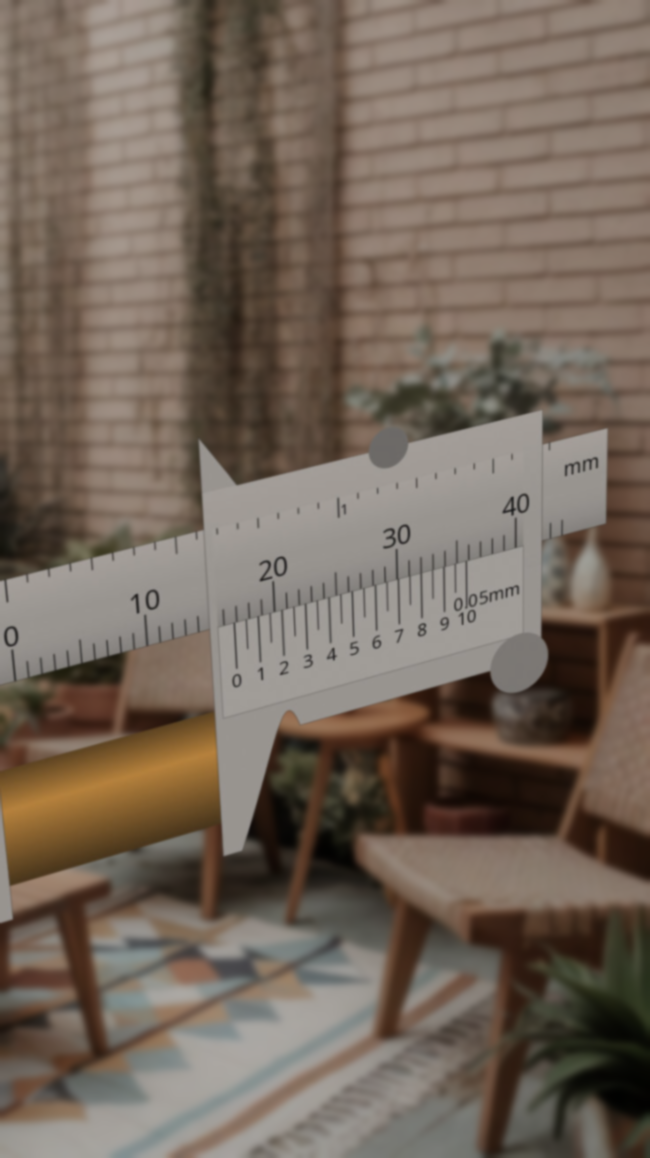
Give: 16.8
